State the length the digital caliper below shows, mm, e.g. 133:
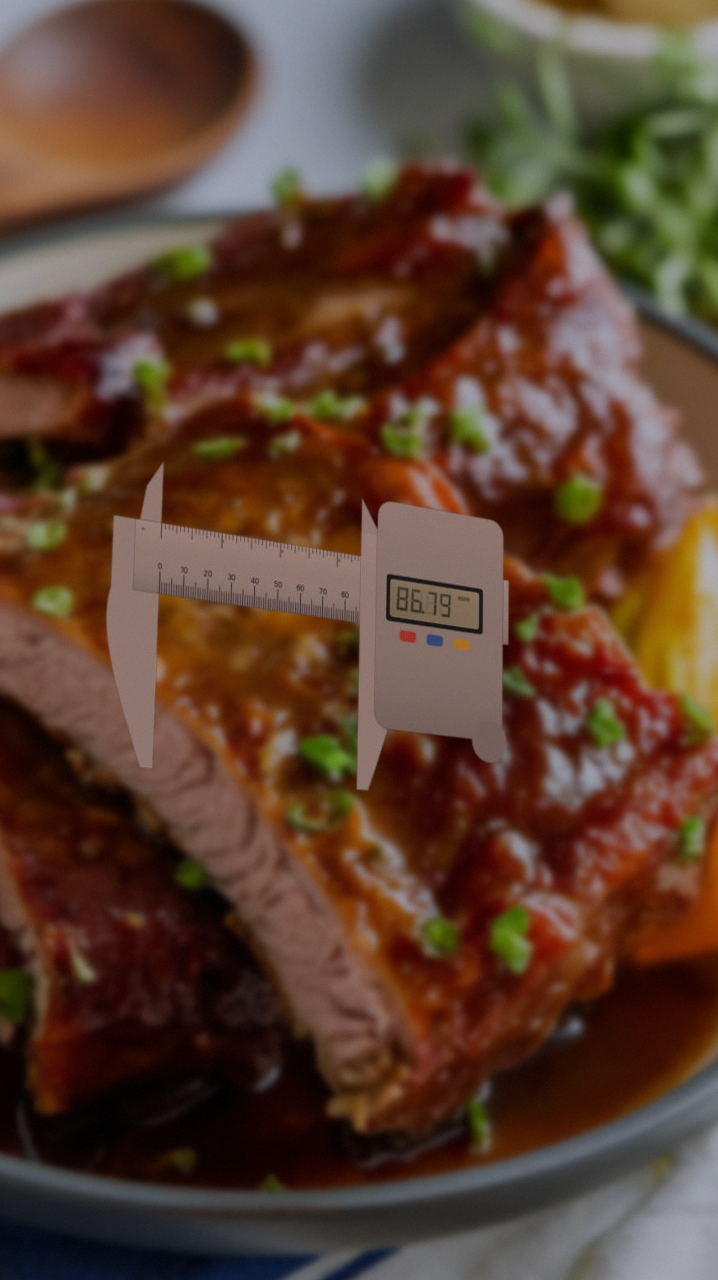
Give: 86.79
